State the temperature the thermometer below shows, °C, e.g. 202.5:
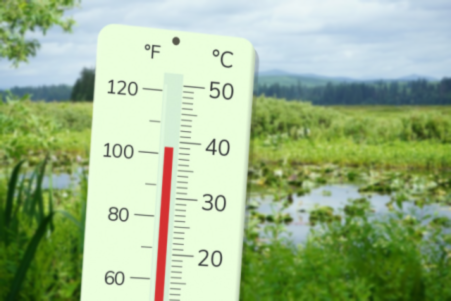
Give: 39
